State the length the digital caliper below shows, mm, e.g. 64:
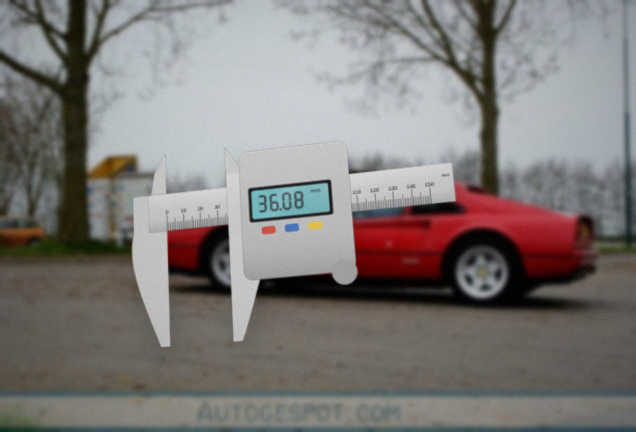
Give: 36.08
